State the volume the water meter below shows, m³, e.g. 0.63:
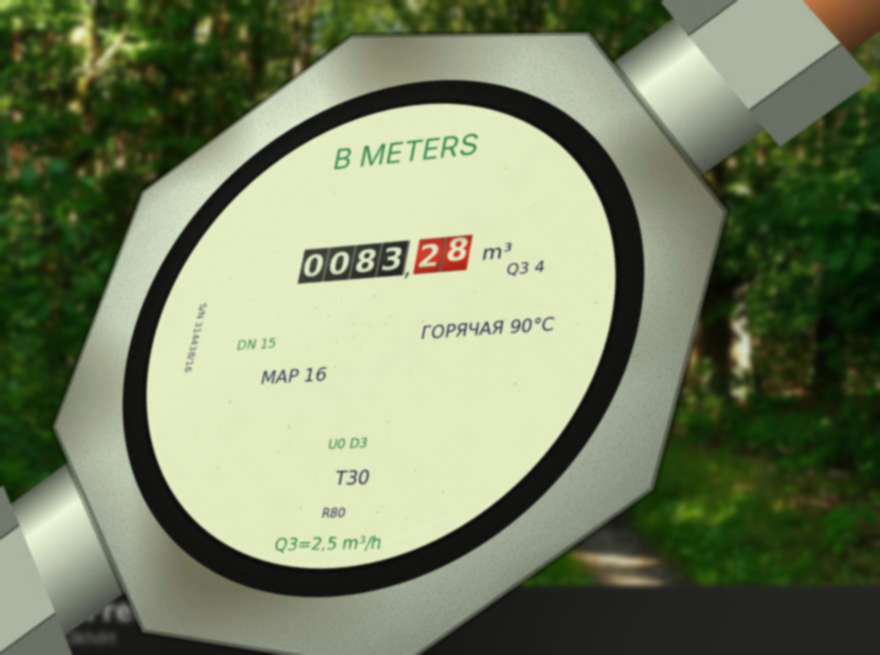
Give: 83.28
